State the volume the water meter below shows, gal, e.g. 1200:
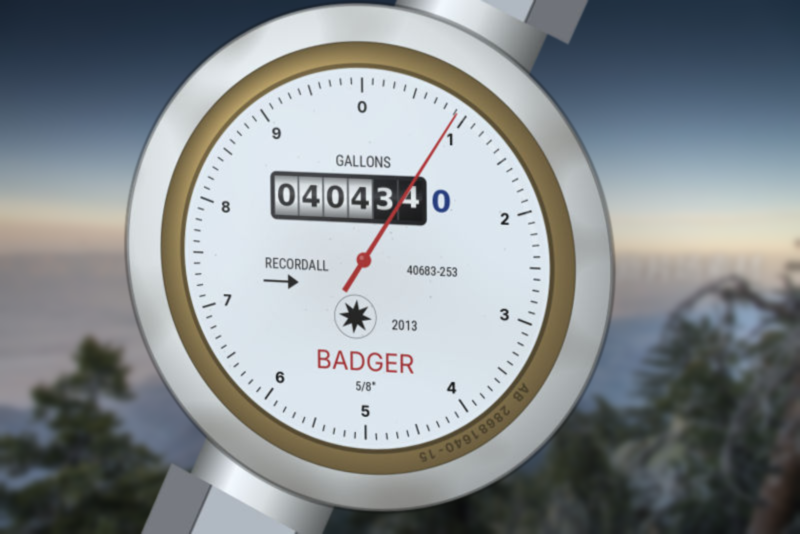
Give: 404340.9
